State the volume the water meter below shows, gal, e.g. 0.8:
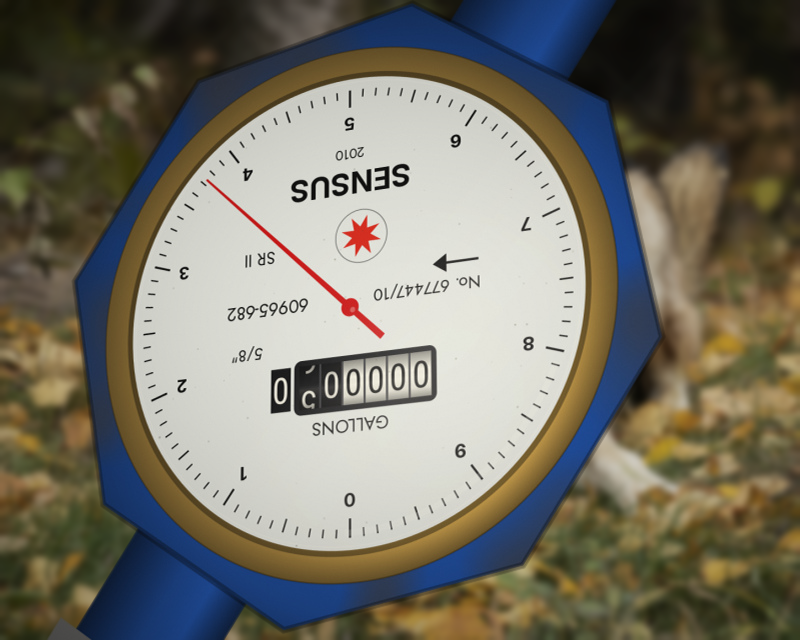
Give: 53.7
